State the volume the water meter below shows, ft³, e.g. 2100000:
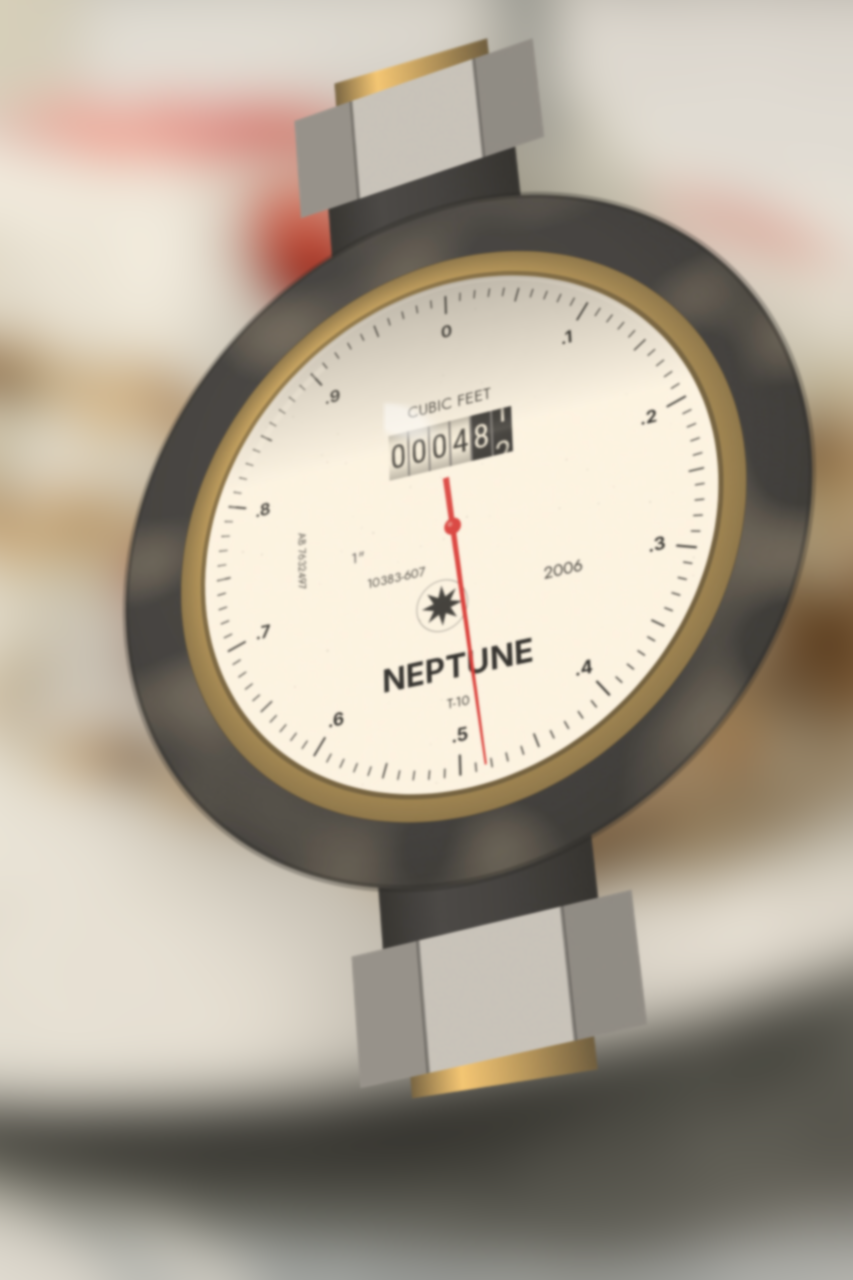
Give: 481.48
